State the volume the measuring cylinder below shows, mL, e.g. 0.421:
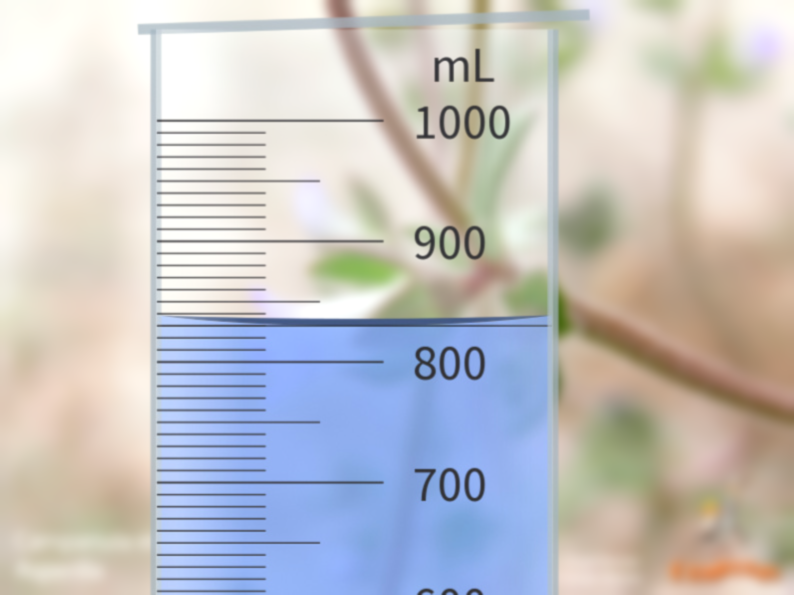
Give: 830
